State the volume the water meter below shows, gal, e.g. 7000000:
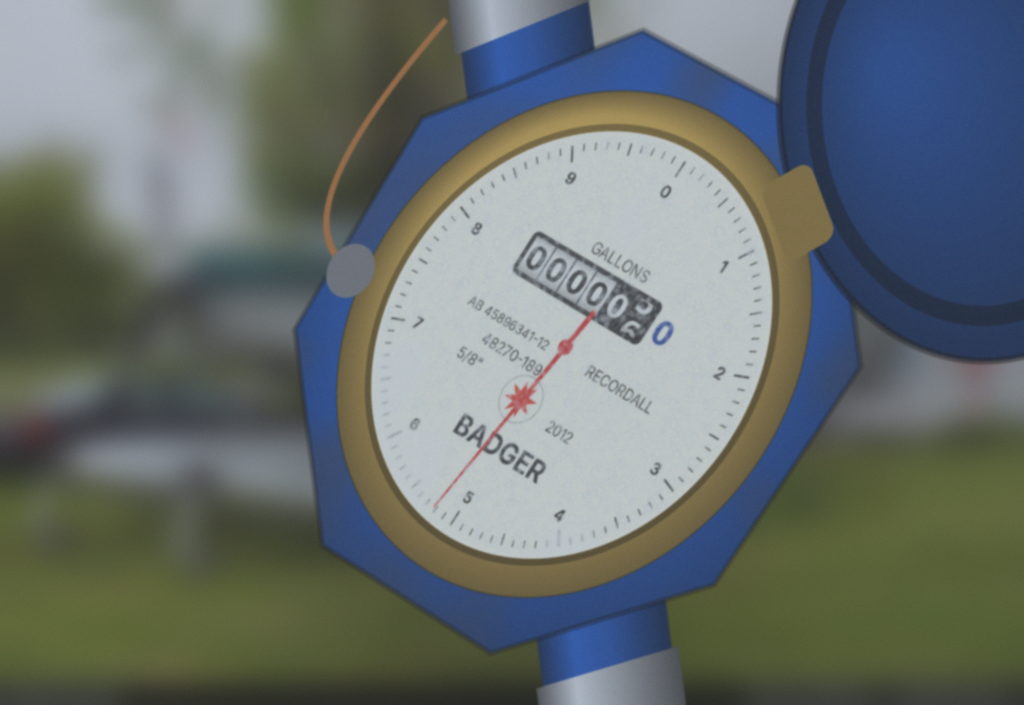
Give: 55.2
